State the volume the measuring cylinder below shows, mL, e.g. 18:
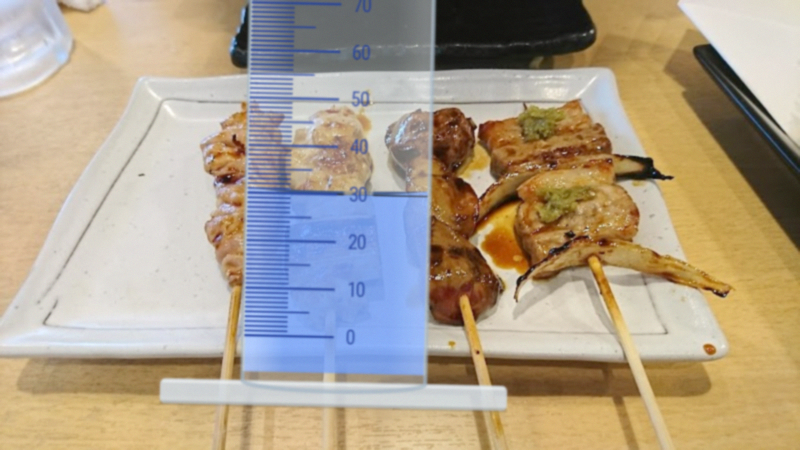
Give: 30
